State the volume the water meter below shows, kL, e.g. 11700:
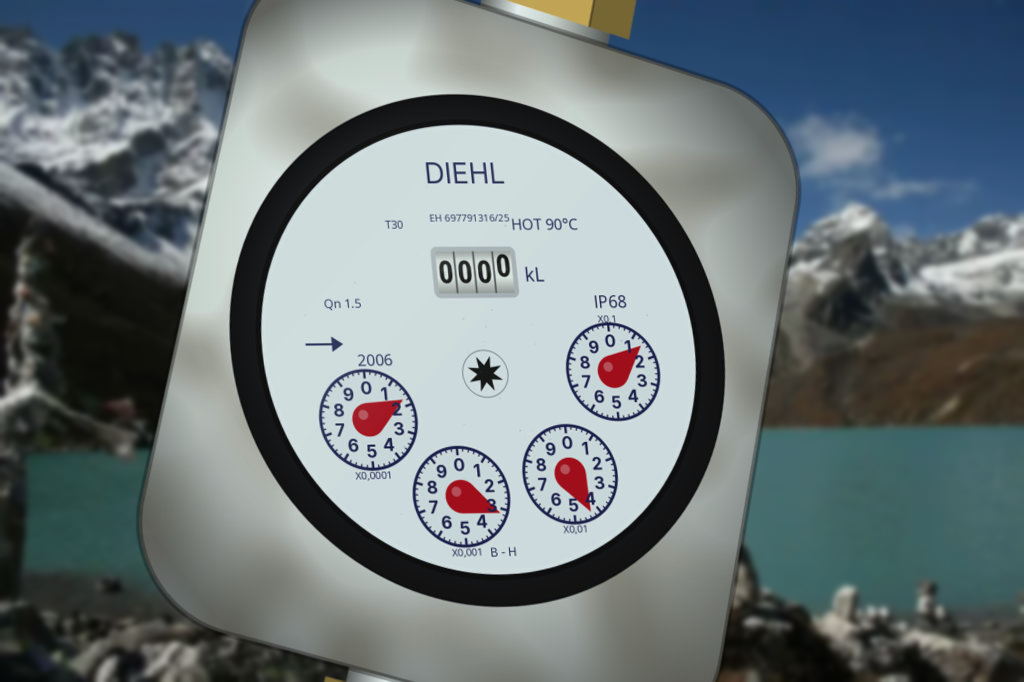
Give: 0.1431
